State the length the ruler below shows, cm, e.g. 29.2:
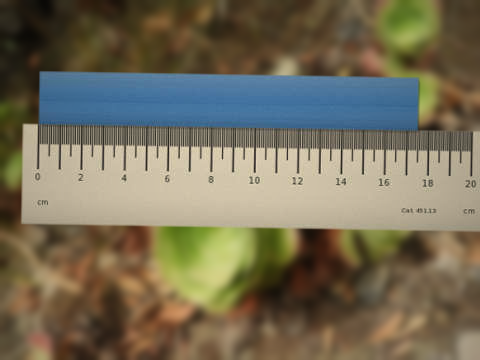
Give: 17.5
